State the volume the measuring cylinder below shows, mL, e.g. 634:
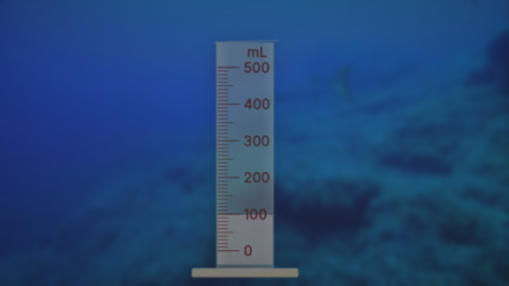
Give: 100
